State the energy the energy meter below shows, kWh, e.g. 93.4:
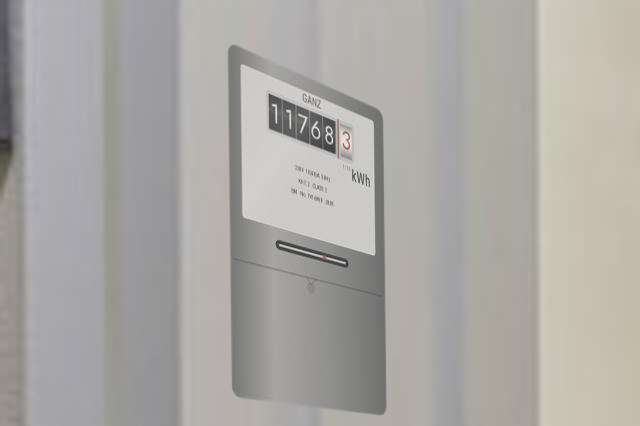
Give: 11768.3
